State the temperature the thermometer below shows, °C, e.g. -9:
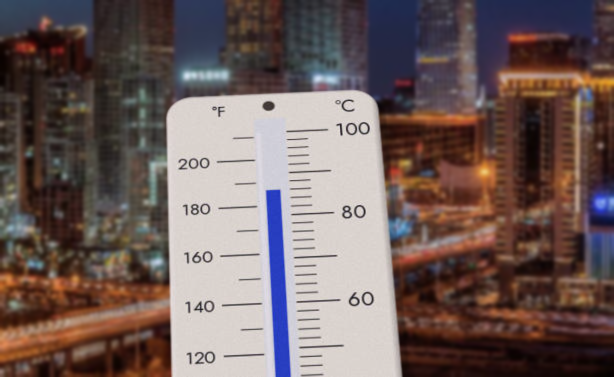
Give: 86
